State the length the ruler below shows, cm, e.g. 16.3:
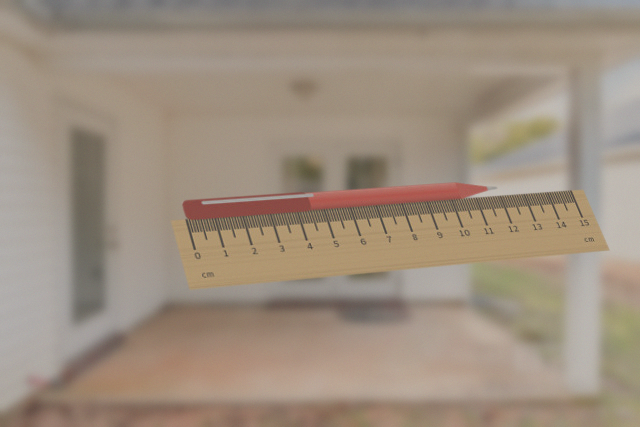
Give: 12
